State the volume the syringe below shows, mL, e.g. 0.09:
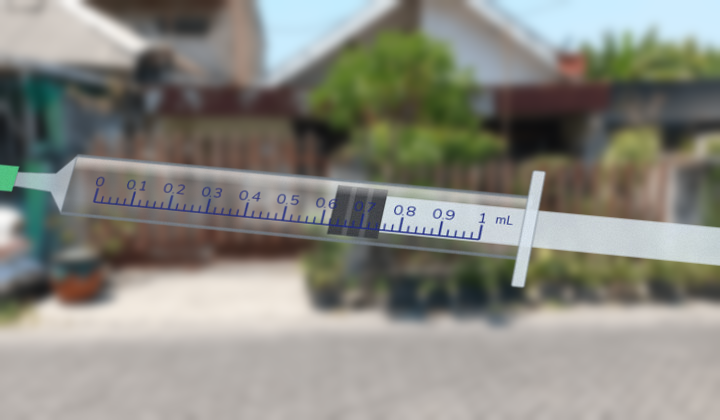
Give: 0.62
